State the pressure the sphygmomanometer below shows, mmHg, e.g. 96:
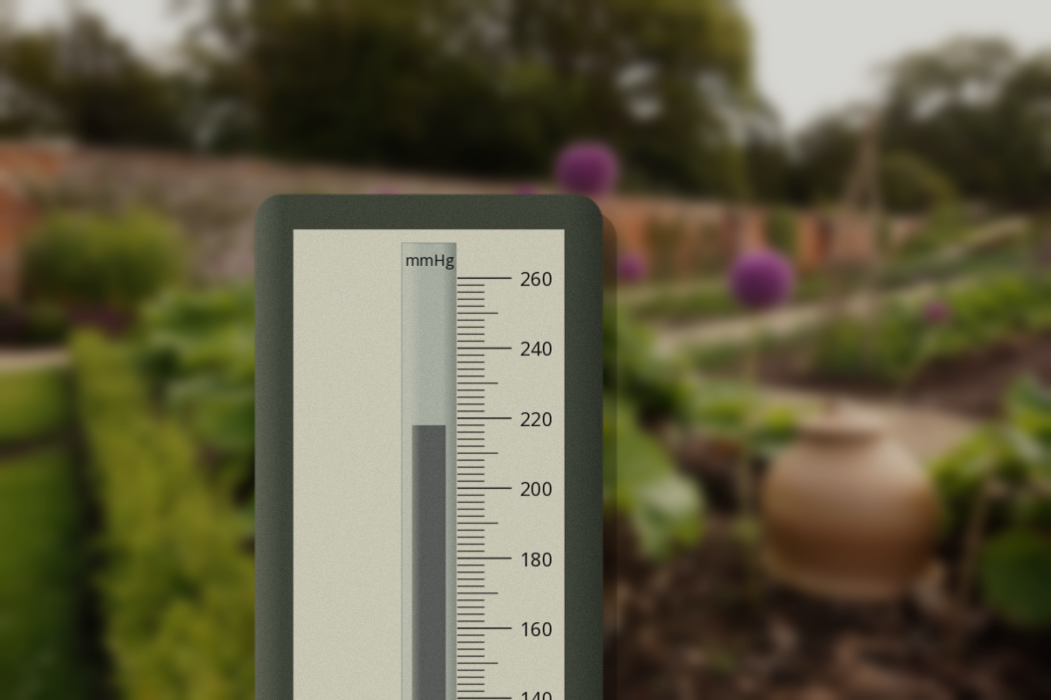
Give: 218
